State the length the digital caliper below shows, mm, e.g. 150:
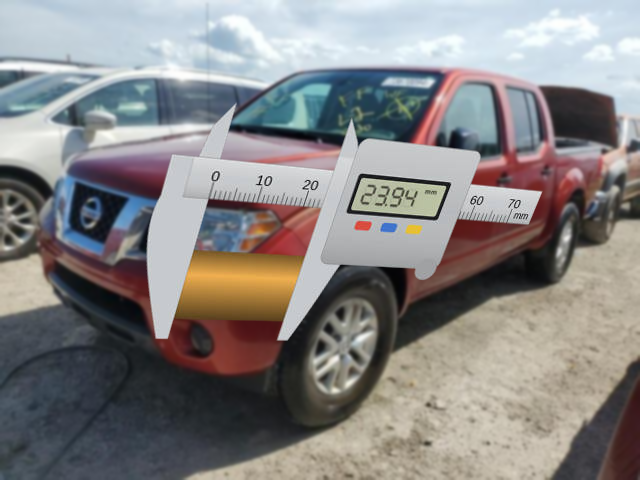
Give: 23.94
